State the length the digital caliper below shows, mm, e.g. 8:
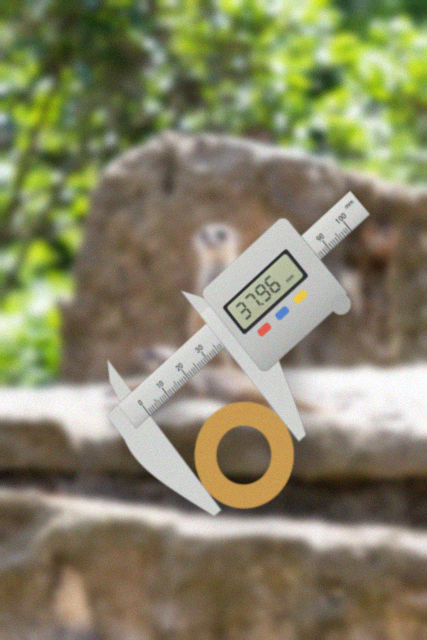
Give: 37.96
